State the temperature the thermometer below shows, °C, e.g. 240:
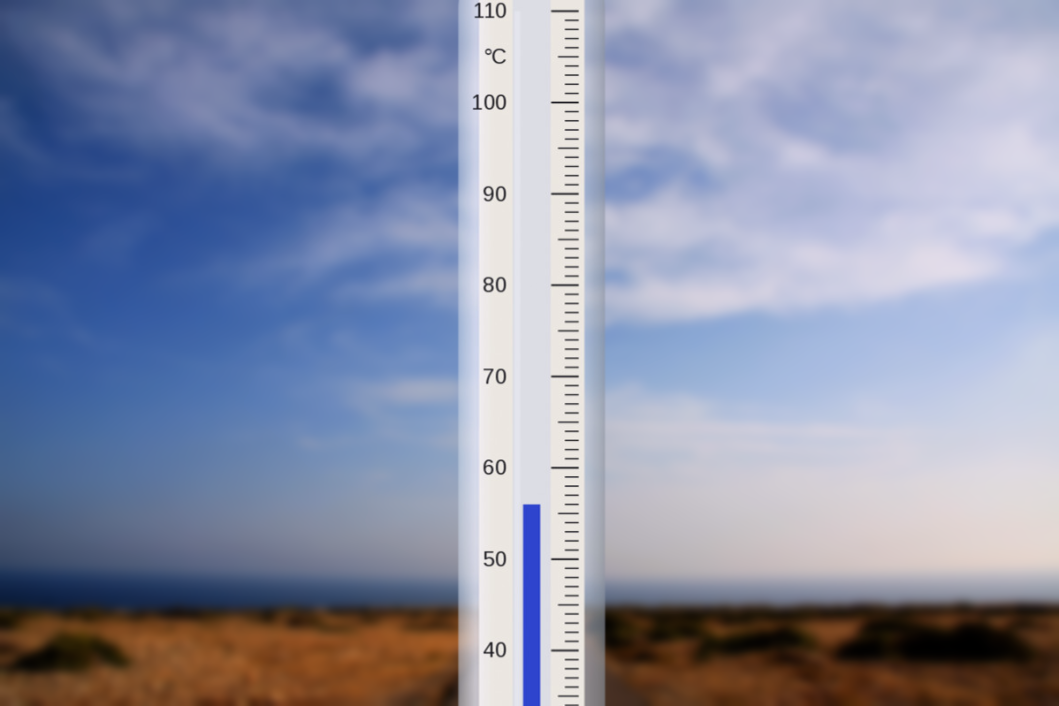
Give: 56
